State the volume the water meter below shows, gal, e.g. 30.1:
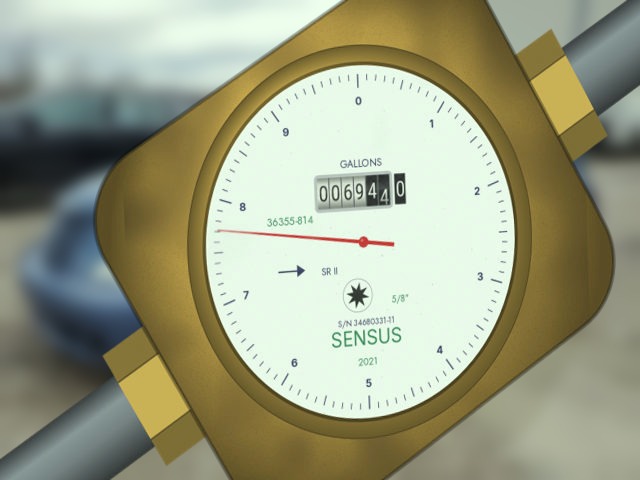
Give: 69437.7
